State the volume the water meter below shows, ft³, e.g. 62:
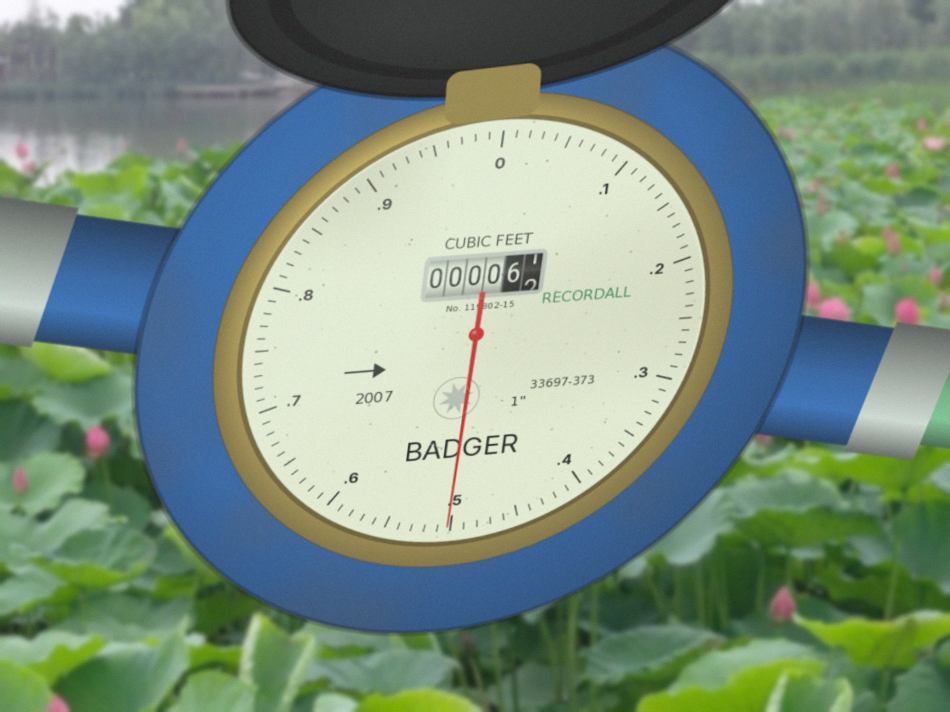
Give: 61.50
